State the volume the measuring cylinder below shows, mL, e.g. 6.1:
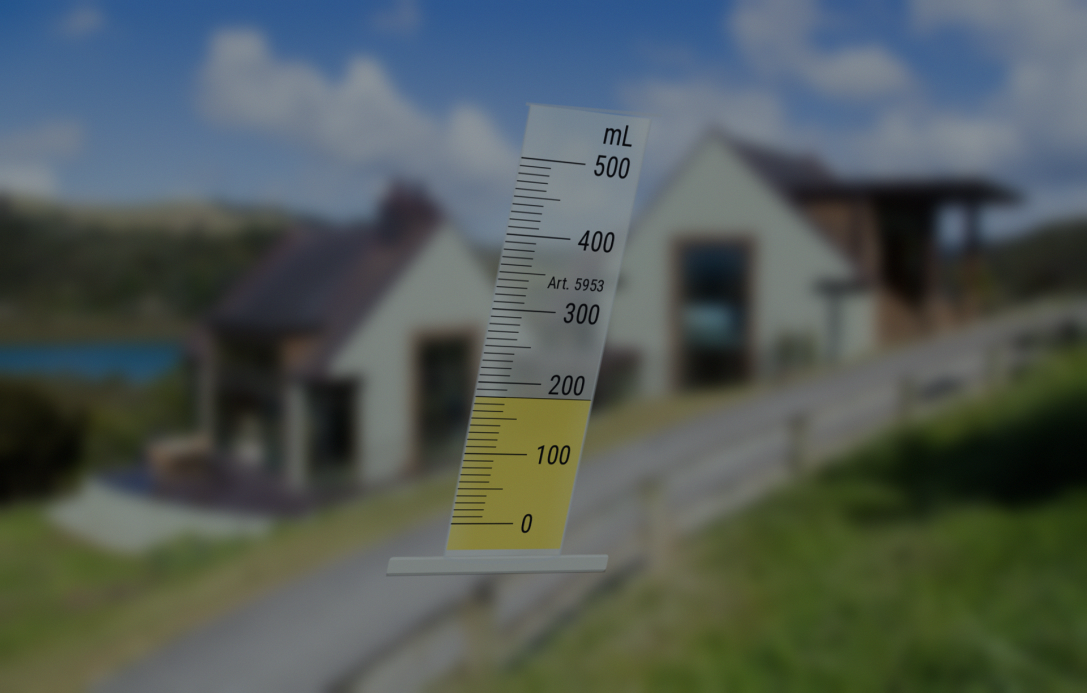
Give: 180
